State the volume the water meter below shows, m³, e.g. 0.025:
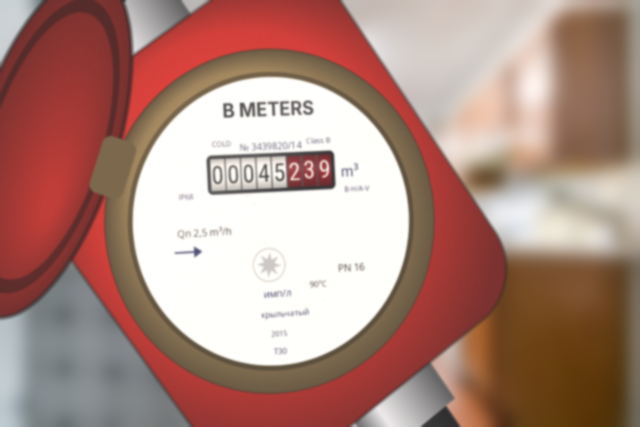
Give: 45.239
